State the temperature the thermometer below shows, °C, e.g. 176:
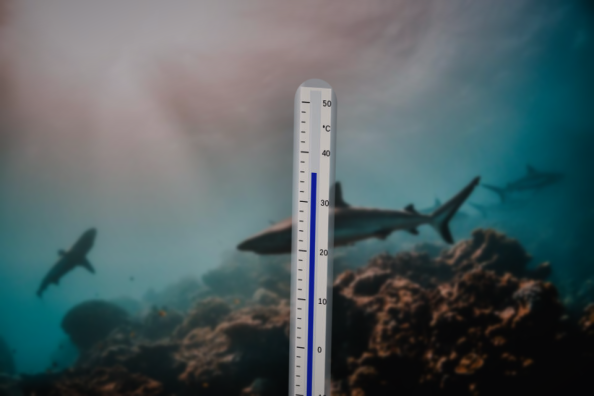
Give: 36
